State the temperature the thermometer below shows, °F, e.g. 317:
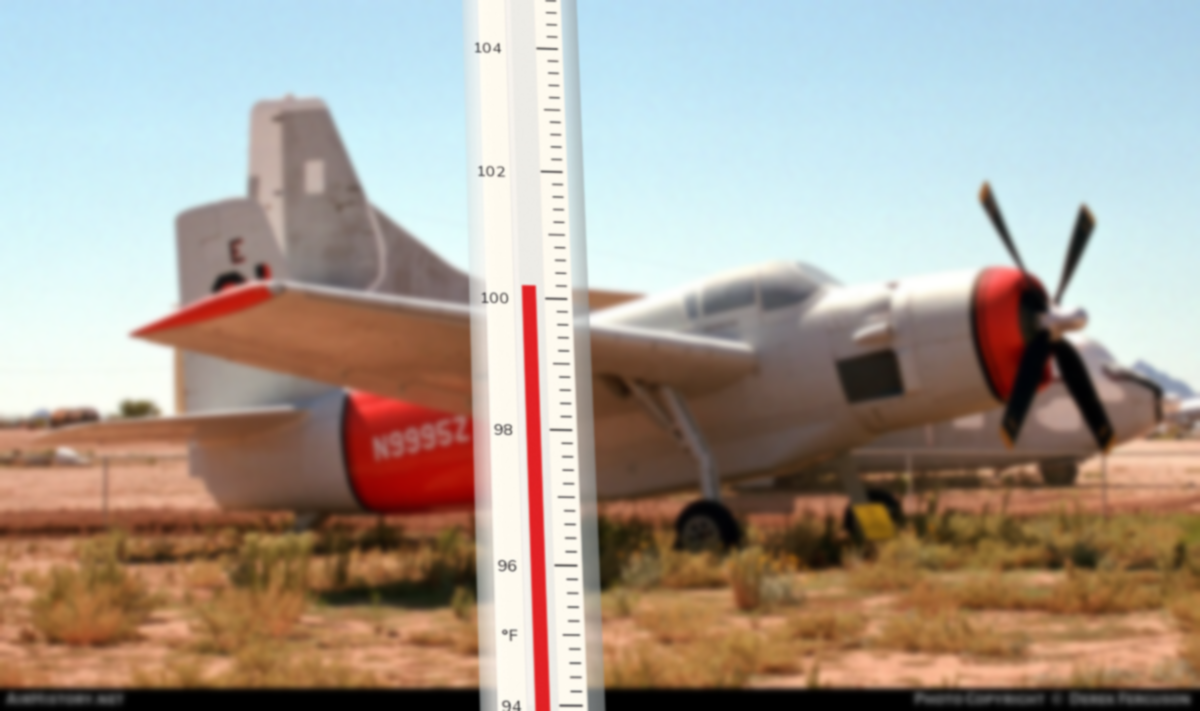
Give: 100.2
